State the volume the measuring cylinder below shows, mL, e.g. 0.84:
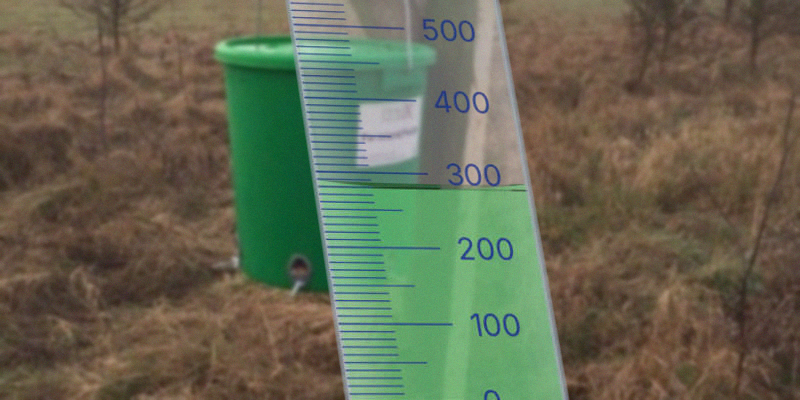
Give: 280
